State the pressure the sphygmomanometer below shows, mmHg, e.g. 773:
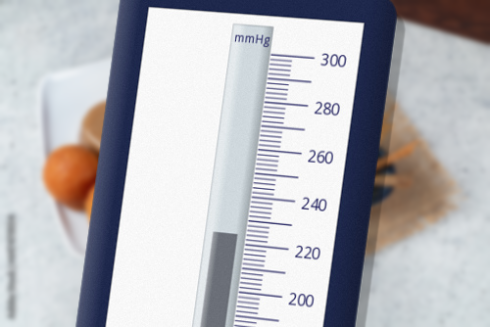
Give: 224
